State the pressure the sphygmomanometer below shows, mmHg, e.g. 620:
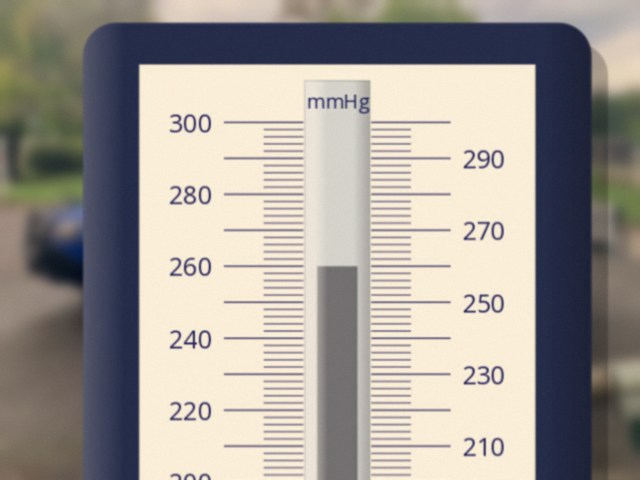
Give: 260
